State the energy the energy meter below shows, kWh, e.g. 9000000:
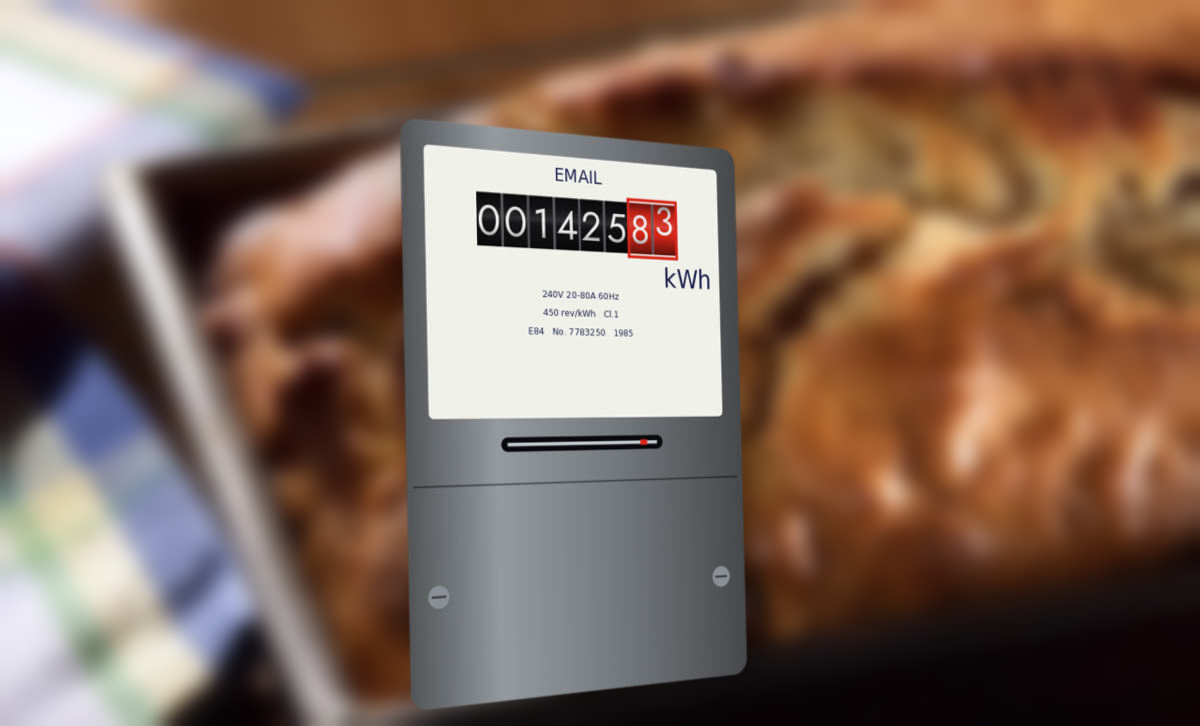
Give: 1425.83
